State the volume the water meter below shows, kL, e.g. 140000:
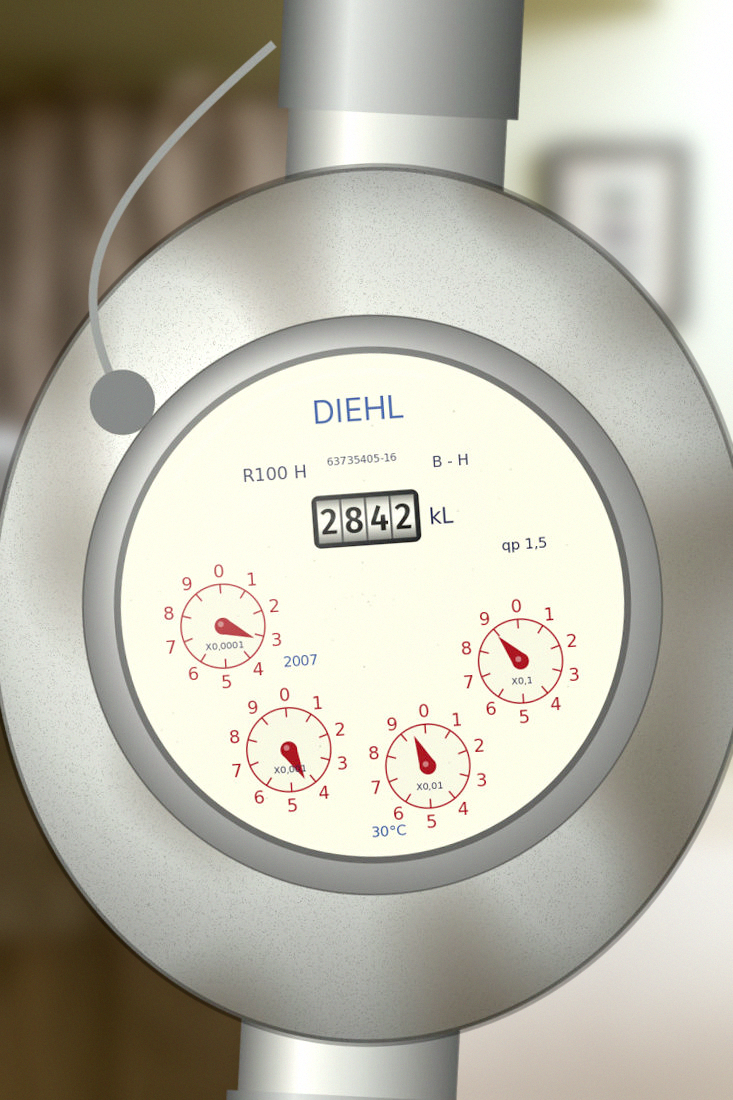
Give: 2842.8943
